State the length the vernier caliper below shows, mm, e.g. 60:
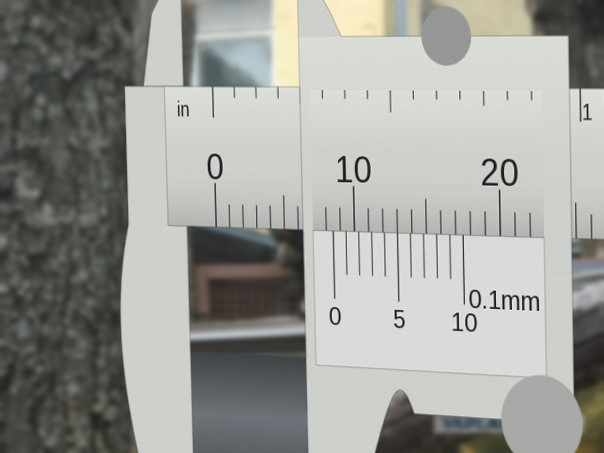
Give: 8.5
